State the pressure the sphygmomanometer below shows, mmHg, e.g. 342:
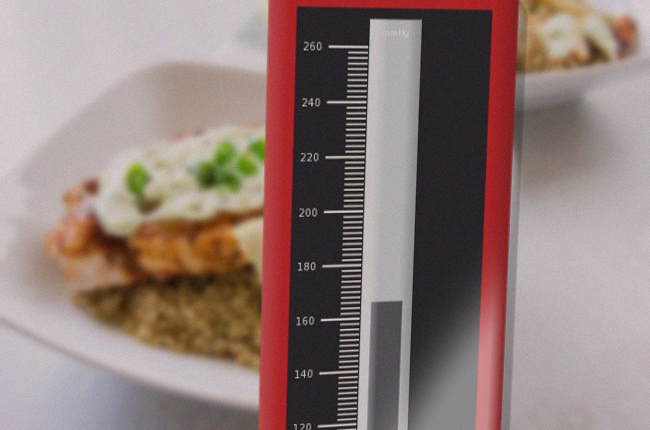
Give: 166
